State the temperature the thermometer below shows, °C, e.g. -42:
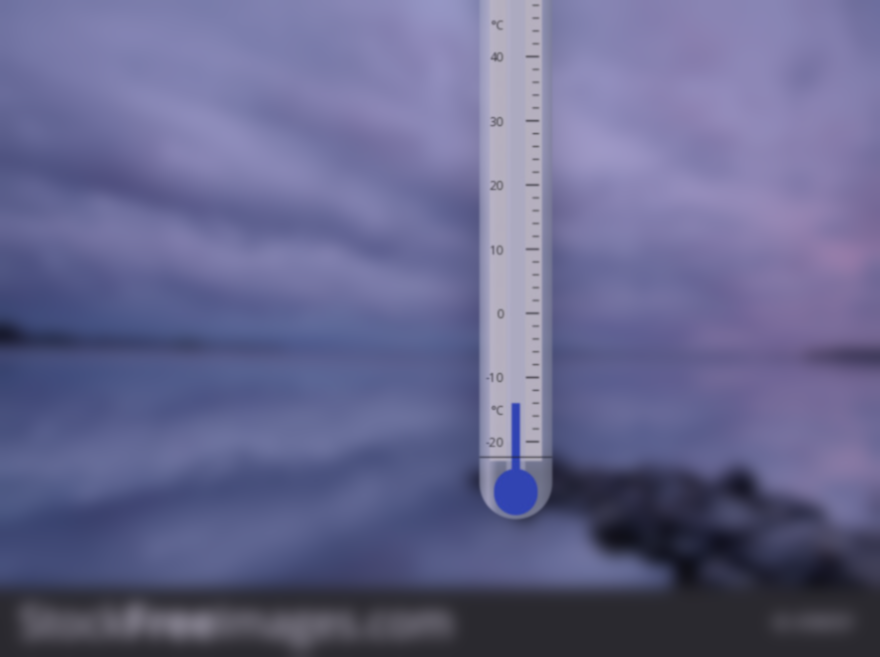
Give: -14
